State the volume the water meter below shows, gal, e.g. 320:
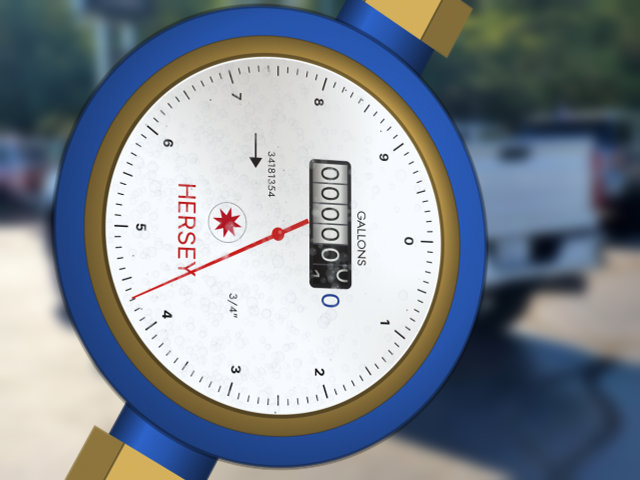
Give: 4.3
